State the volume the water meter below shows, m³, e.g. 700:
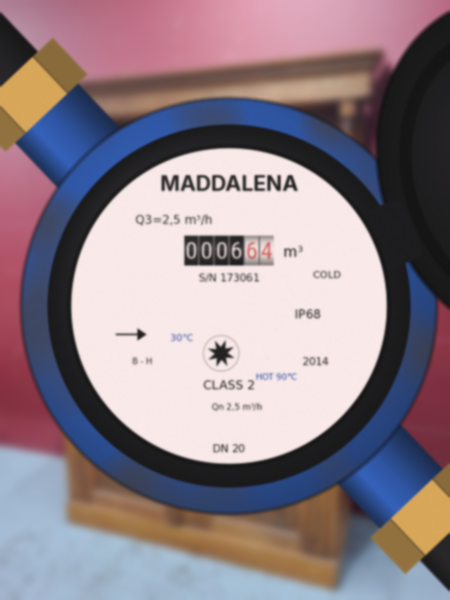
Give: 6.64
